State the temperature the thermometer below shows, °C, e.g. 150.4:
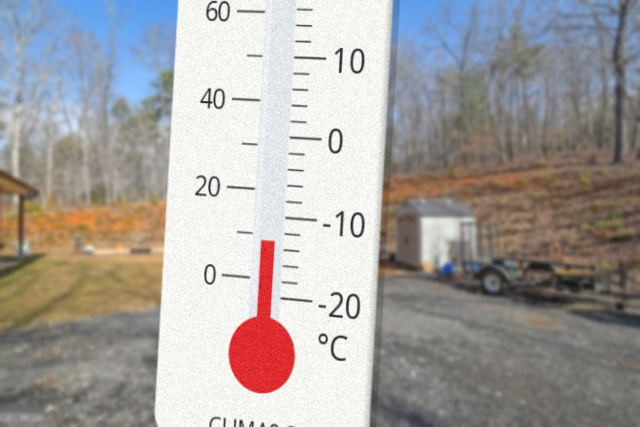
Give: -13
